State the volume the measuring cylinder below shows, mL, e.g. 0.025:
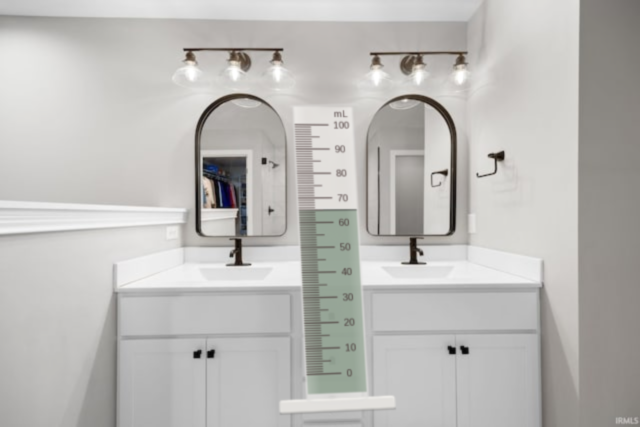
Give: 65
